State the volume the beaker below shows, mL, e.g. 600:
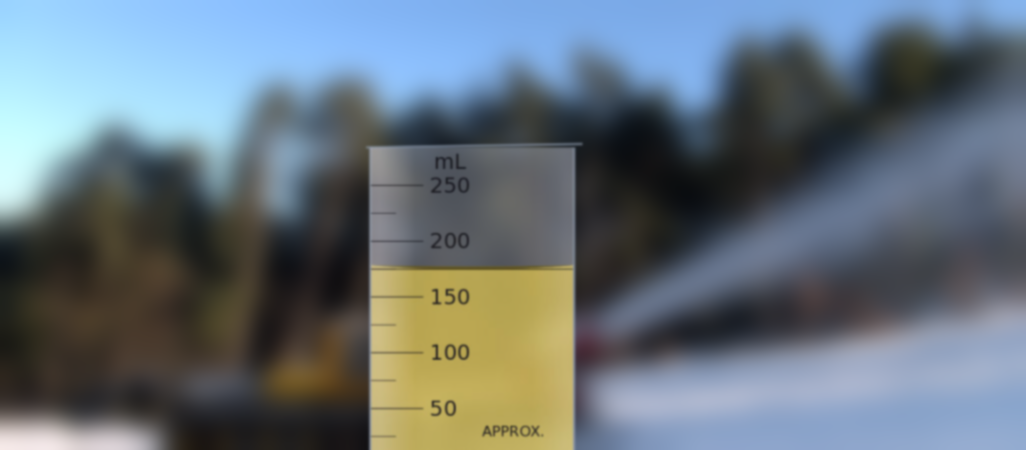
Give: 175
